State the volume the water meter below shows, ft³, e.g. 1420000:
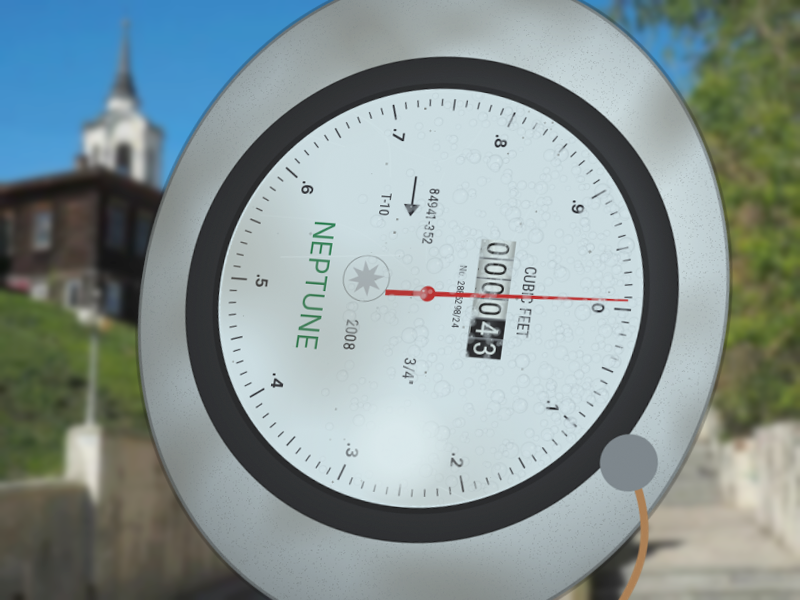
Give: 42.99
